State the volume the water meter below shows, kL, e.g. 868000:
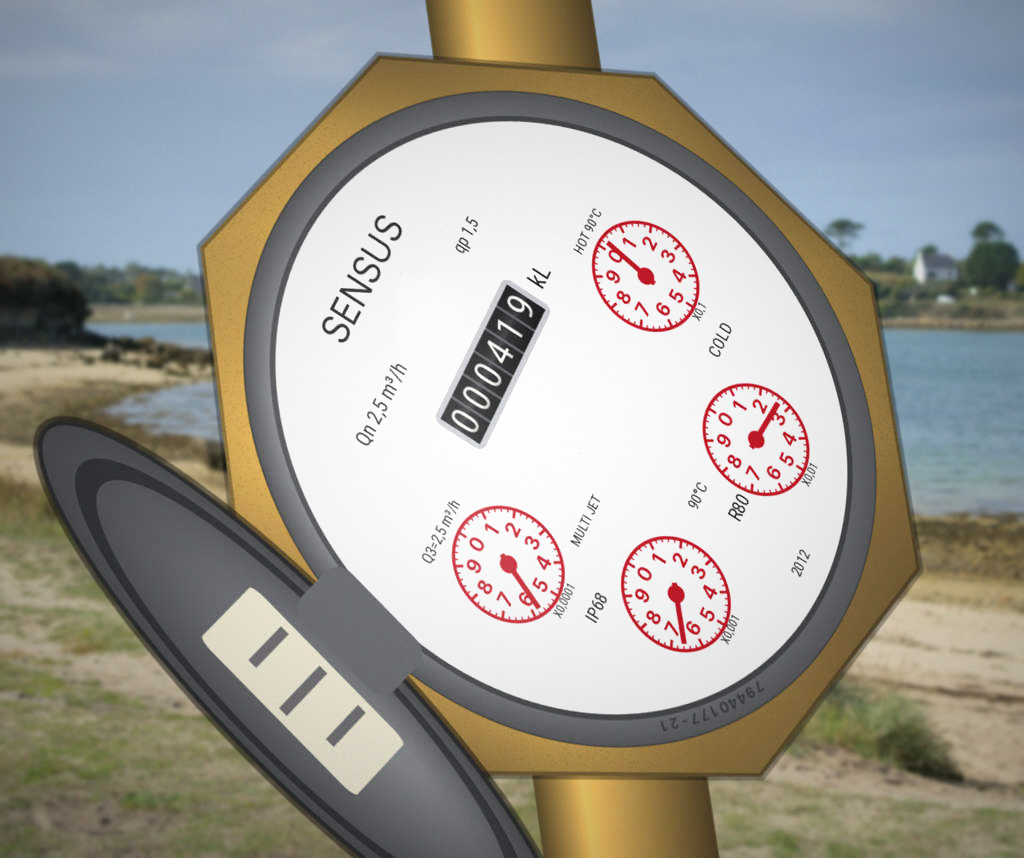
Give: 419.0265
